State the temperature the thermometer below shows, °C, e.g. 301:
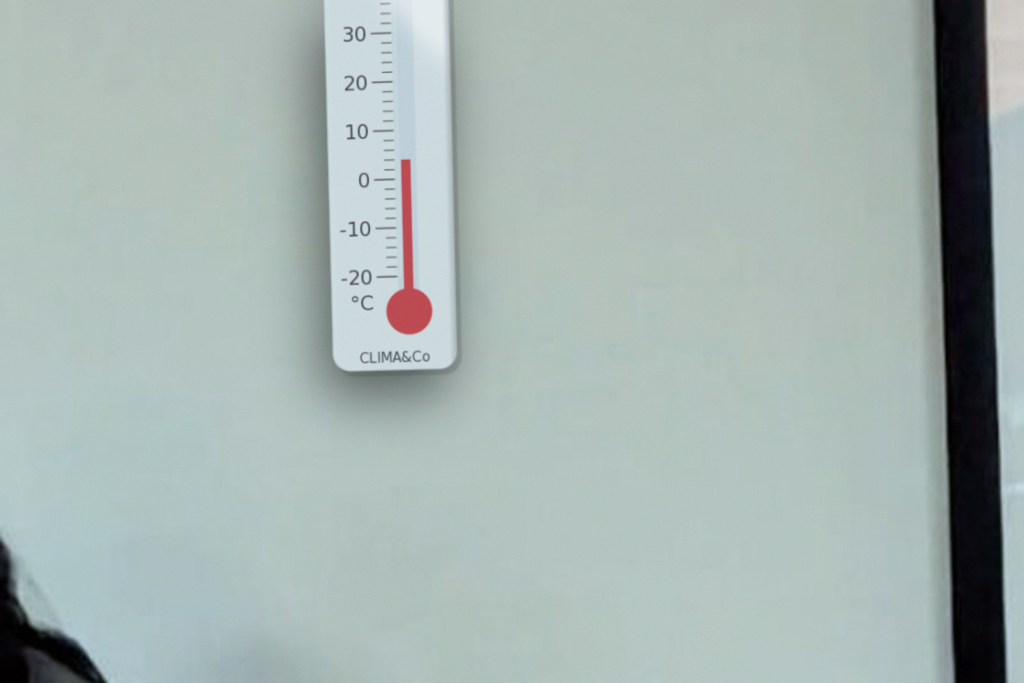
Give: 4
